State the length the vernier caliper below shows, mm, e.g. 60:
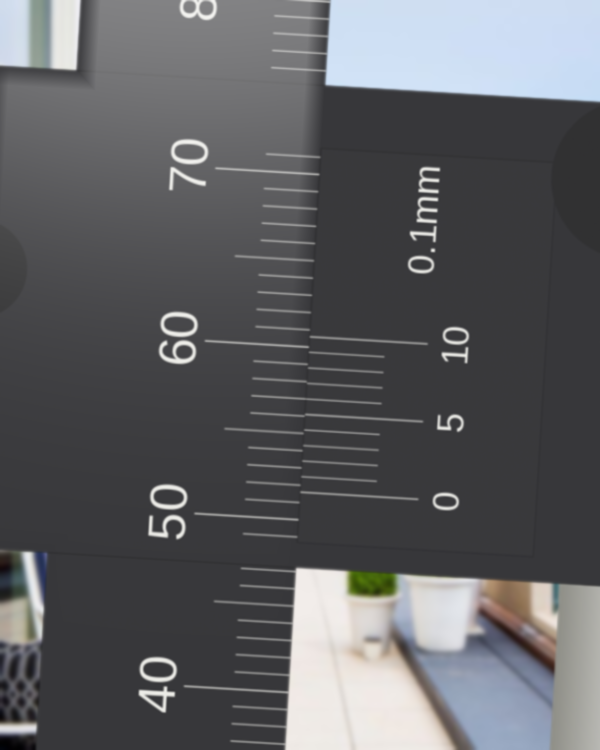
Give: 51.6
